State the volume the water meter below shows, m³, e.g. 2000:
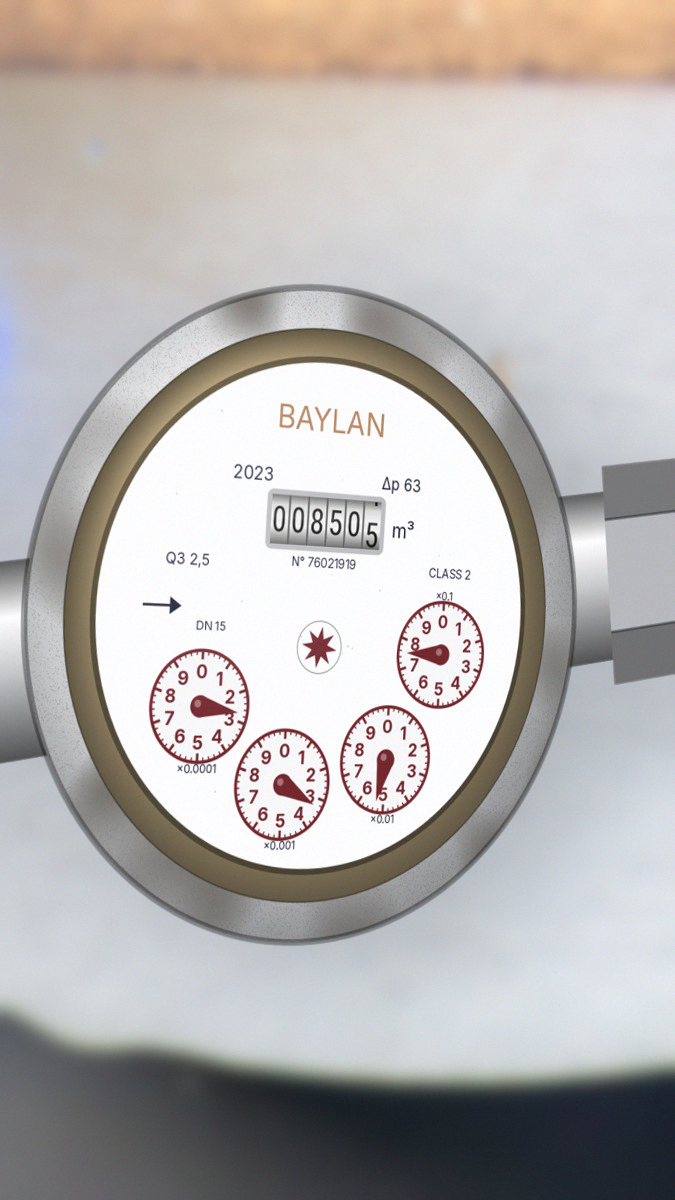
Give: 8504.7532
